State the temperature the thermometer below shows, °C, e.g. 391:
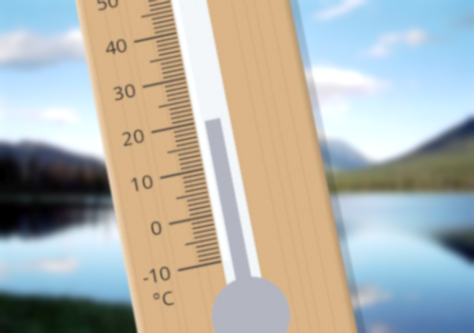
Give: 20
